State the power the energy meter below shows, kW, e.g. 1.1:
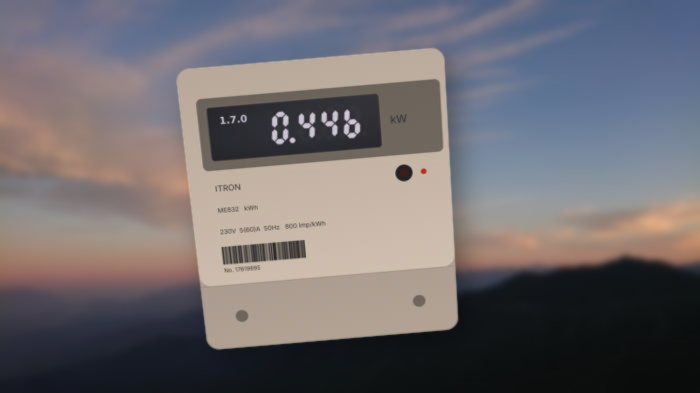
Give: 0.446
